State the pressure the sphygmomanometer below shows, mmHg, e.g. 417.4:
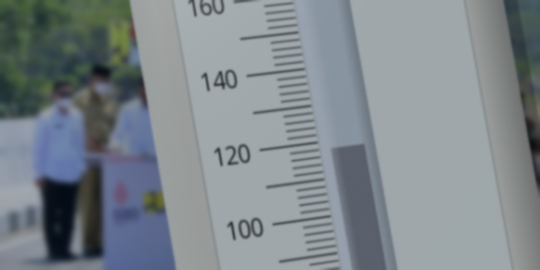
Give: 118
